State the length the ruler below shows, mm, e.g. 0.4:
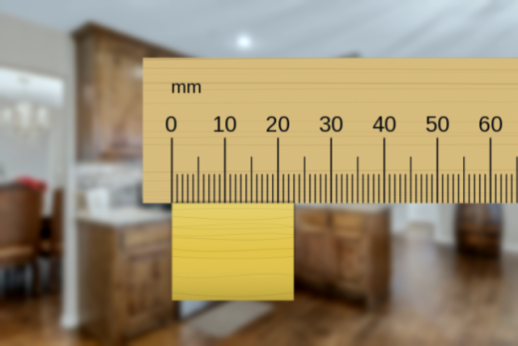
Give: 23
